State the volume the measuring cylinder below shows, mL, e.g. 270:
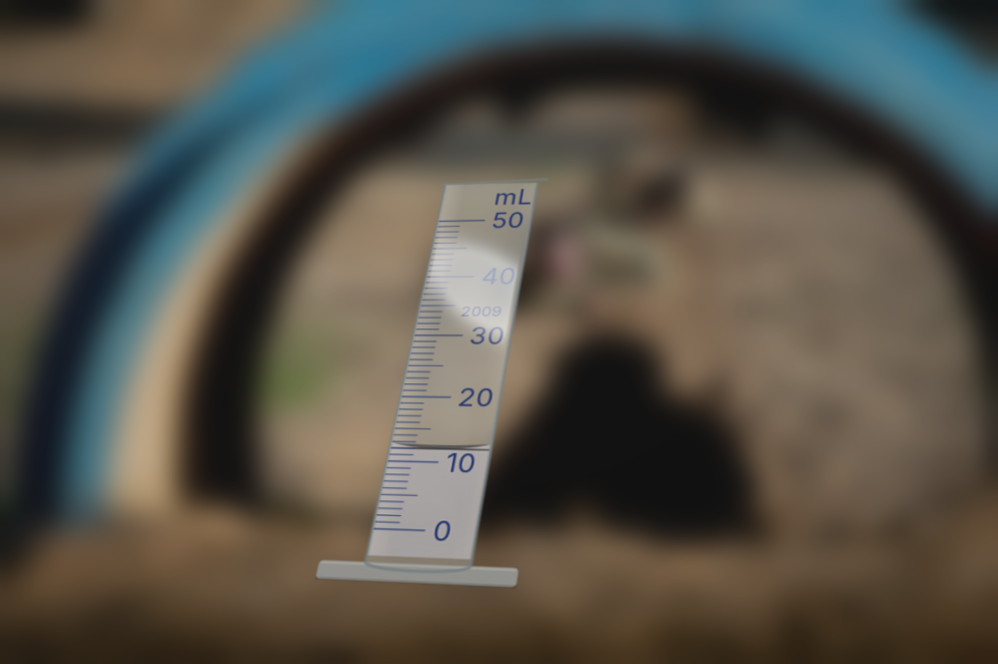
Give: 12
